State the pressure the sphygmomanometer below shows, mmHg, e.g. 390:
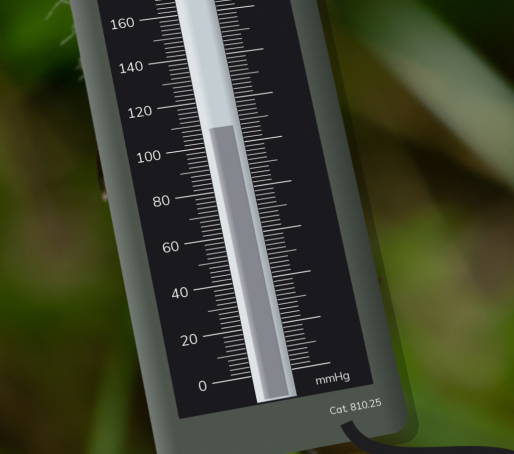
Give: 108
